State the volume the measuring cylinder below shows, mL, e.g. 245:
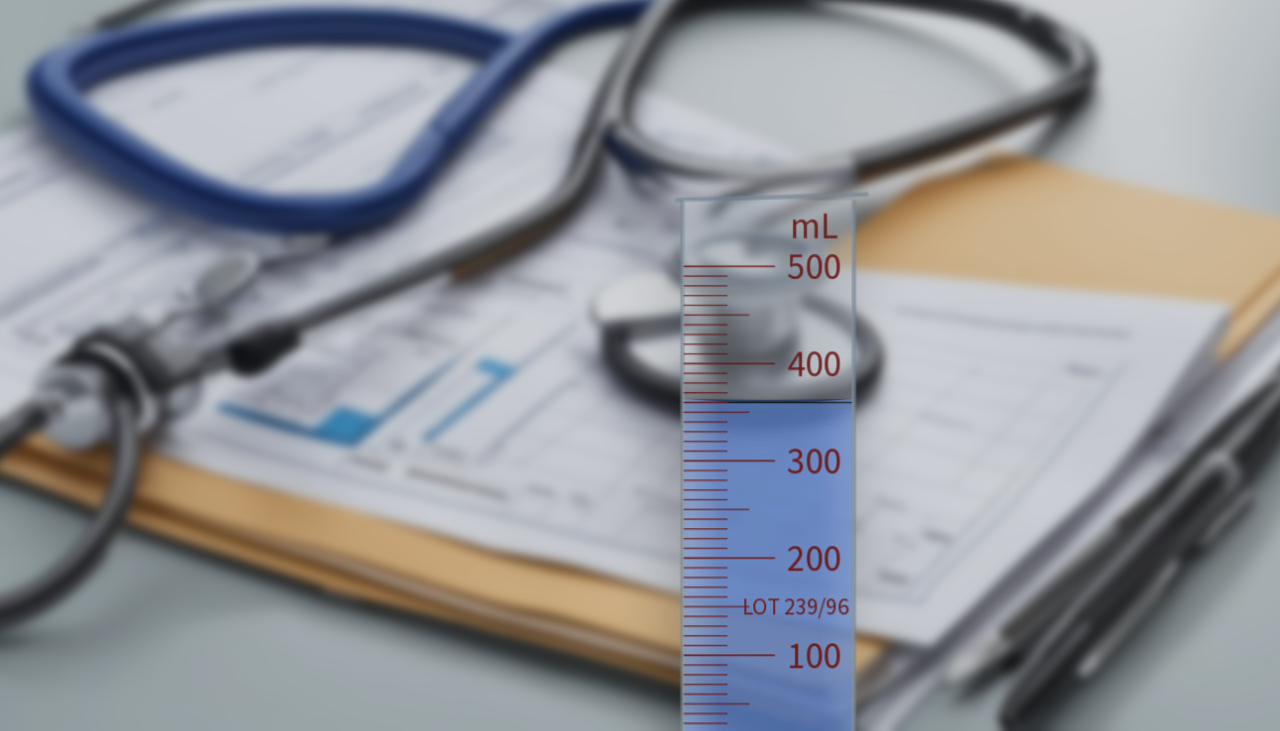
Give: 360
